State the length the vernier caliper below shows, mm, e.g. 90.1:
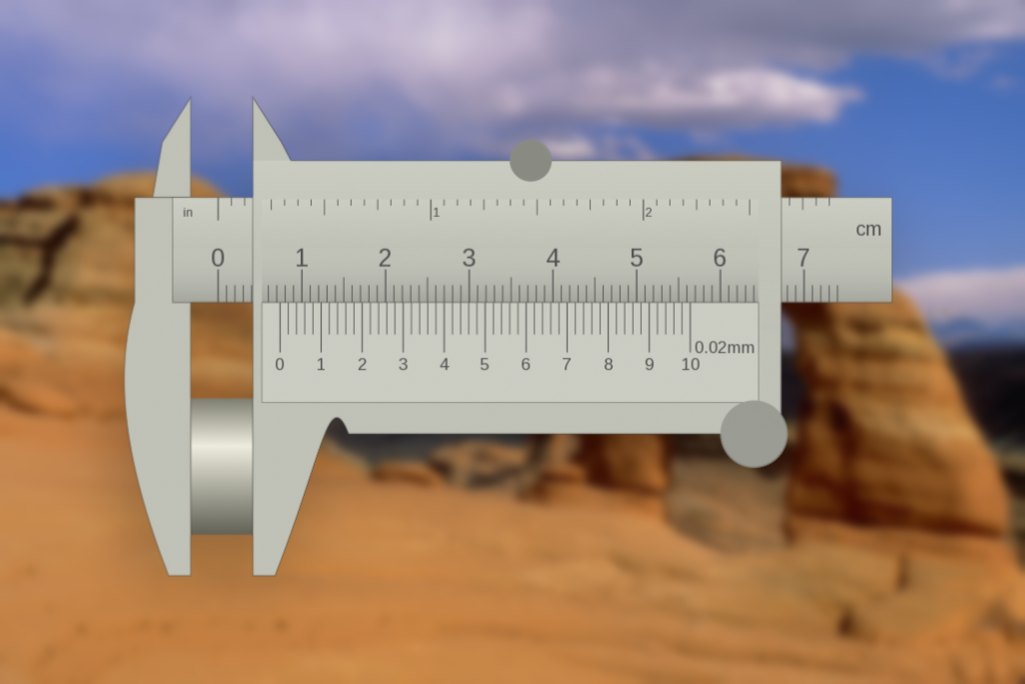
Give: 7.4
